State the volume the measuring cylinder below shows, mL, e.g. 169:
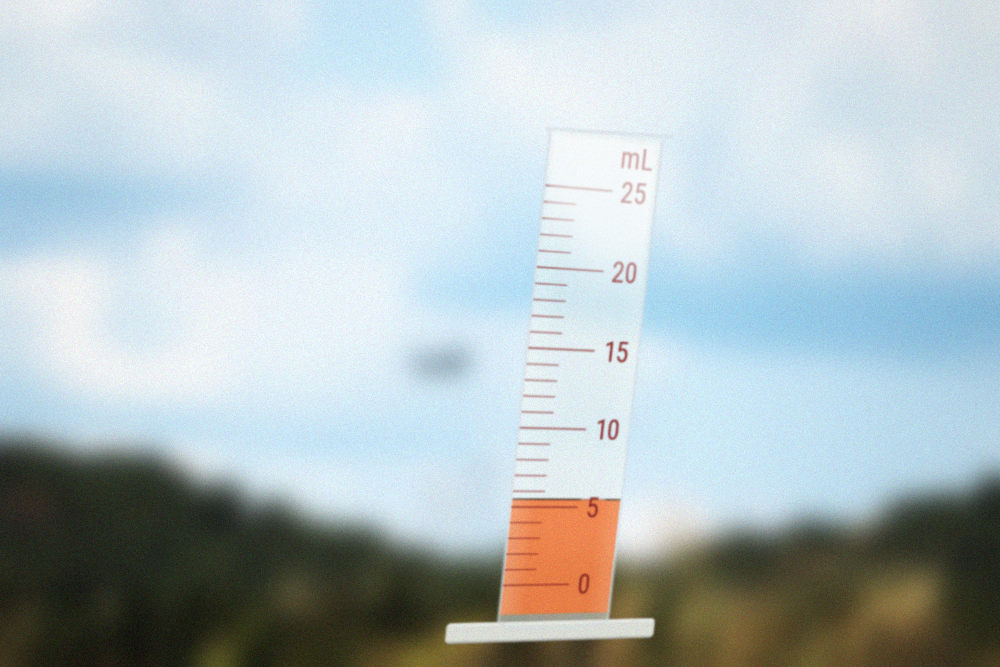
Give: 5.5
